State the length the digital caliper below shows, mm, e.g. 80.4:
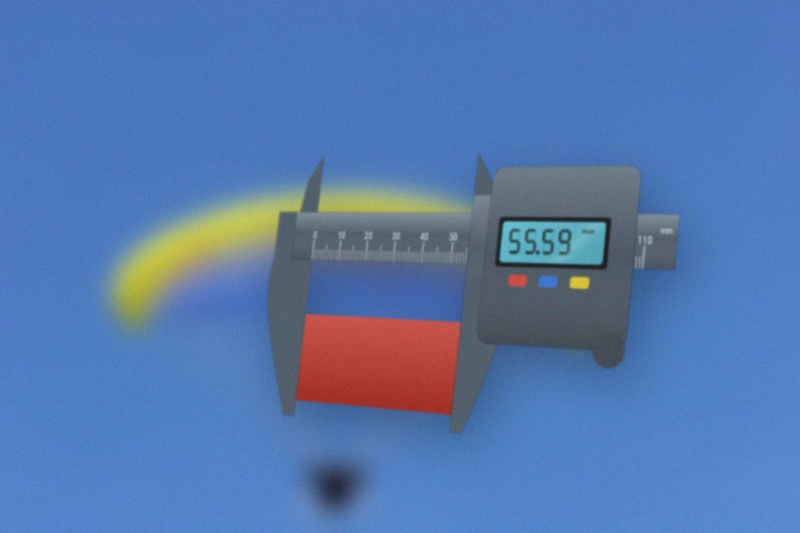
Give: 55.59
